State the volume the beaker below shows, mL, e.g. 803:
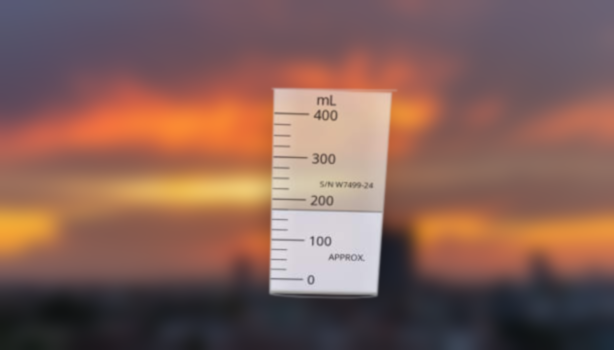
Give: 175
